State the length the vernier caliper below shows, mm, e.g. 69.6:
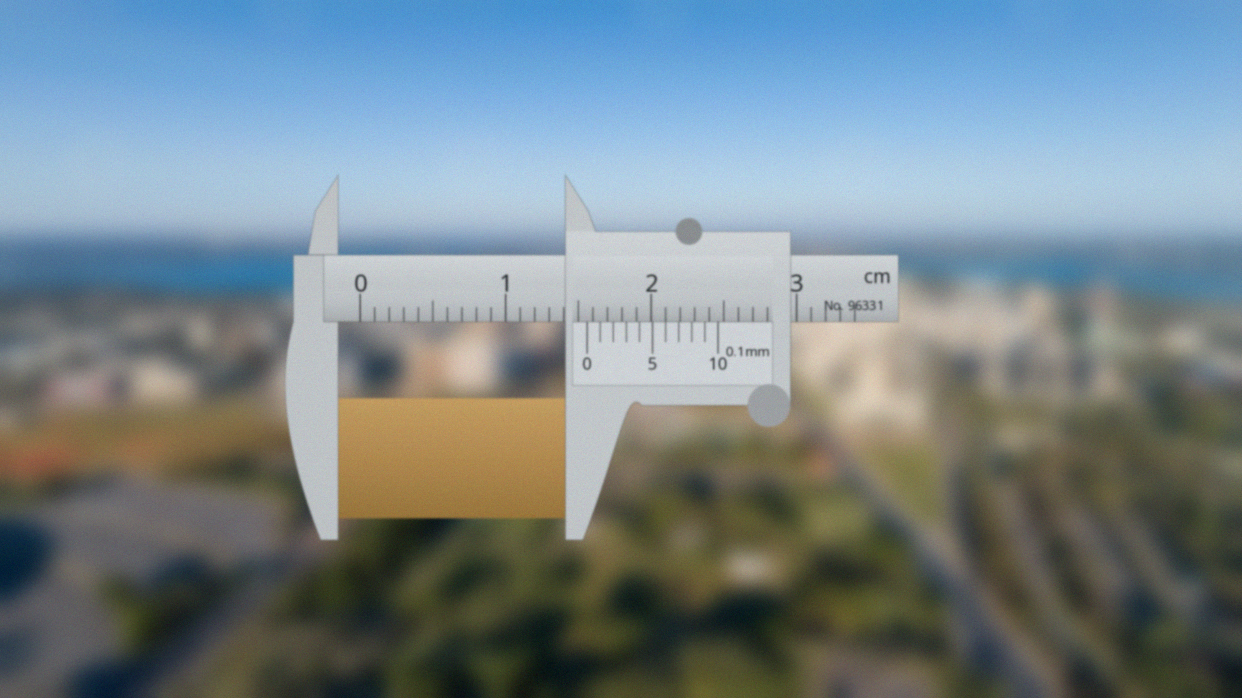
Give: 15.6
